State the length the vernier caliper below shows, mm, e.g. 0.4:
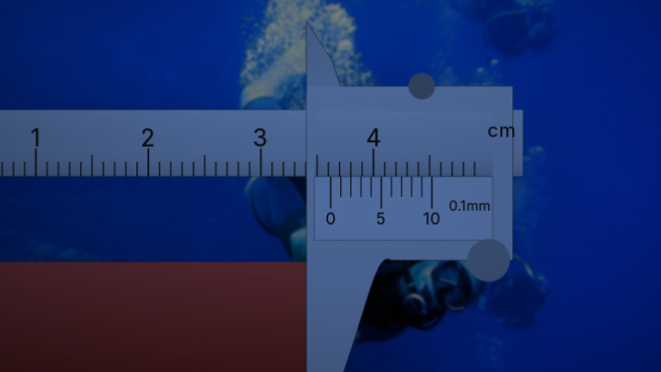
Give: 36.2
